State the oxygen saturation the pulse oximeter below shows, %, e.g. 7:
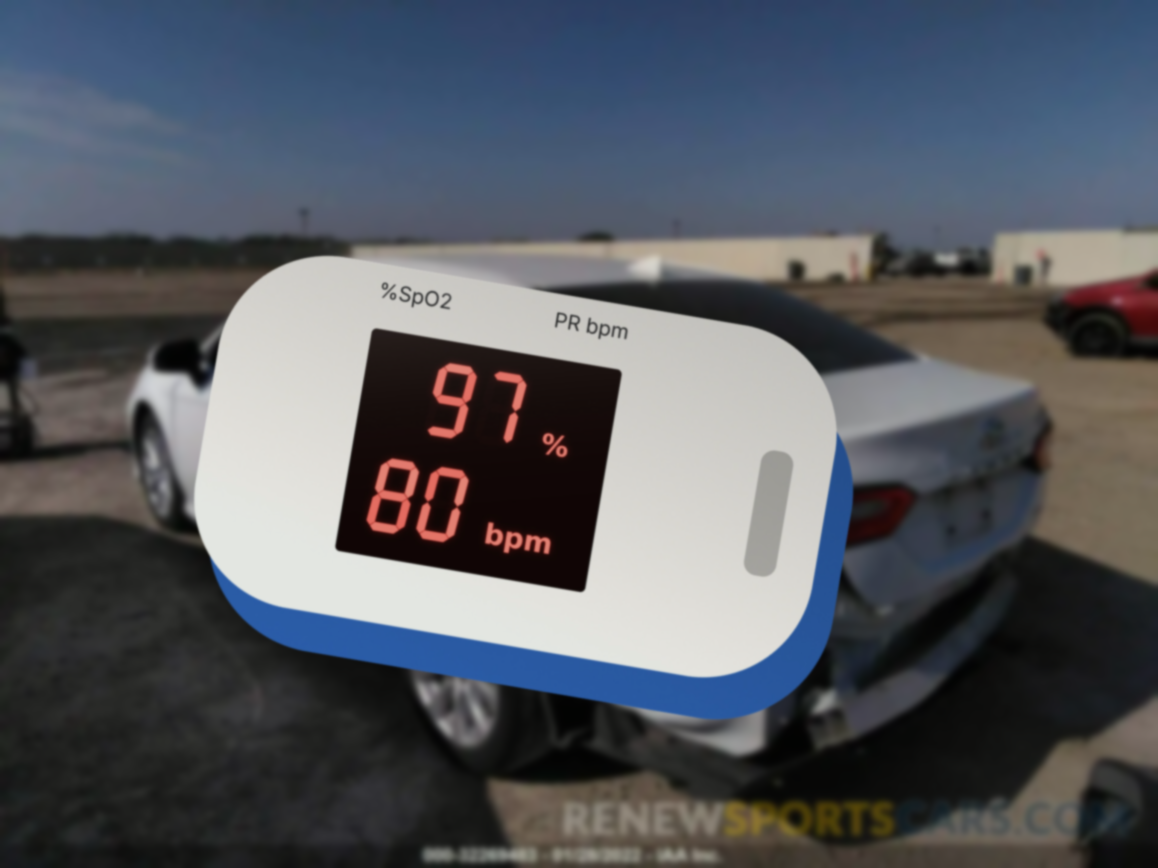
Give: 97
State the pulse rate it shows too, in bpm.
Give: 80
